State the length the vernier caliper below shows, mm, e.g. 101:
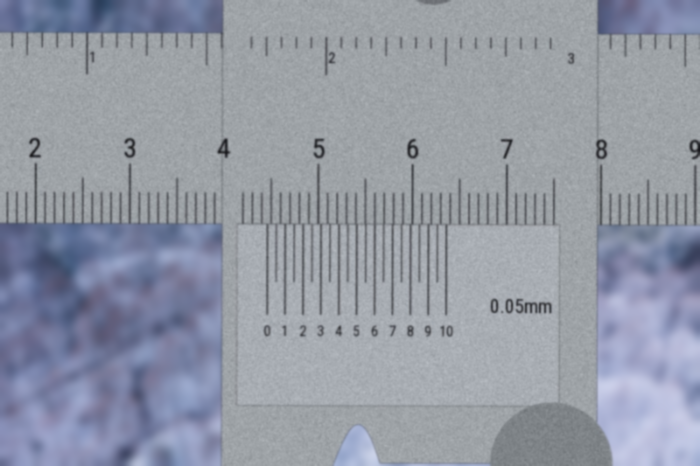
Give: 44.6
